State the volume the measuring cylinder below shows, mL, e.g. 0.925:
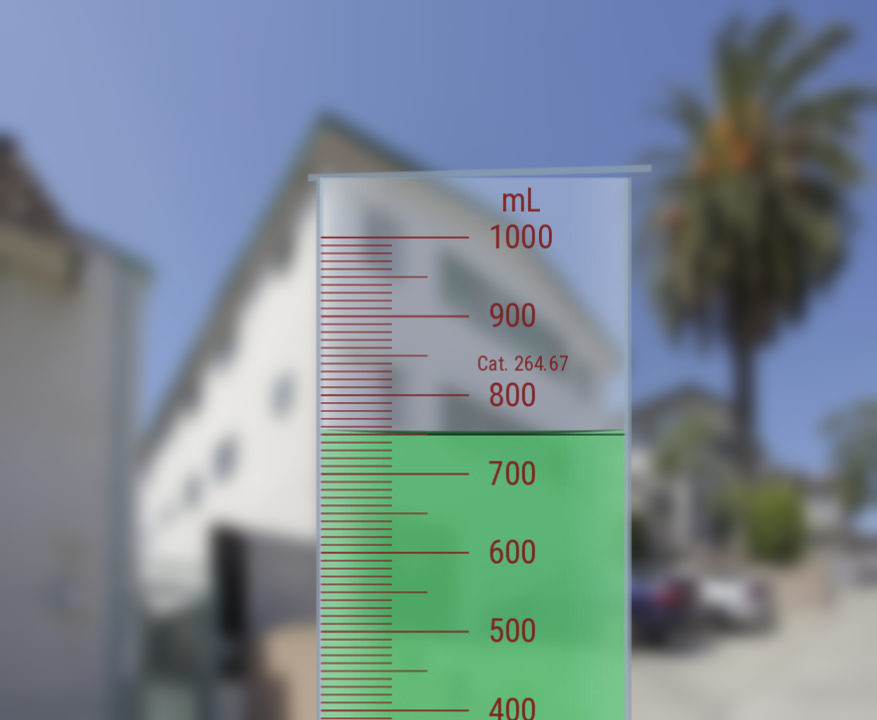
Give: 750
